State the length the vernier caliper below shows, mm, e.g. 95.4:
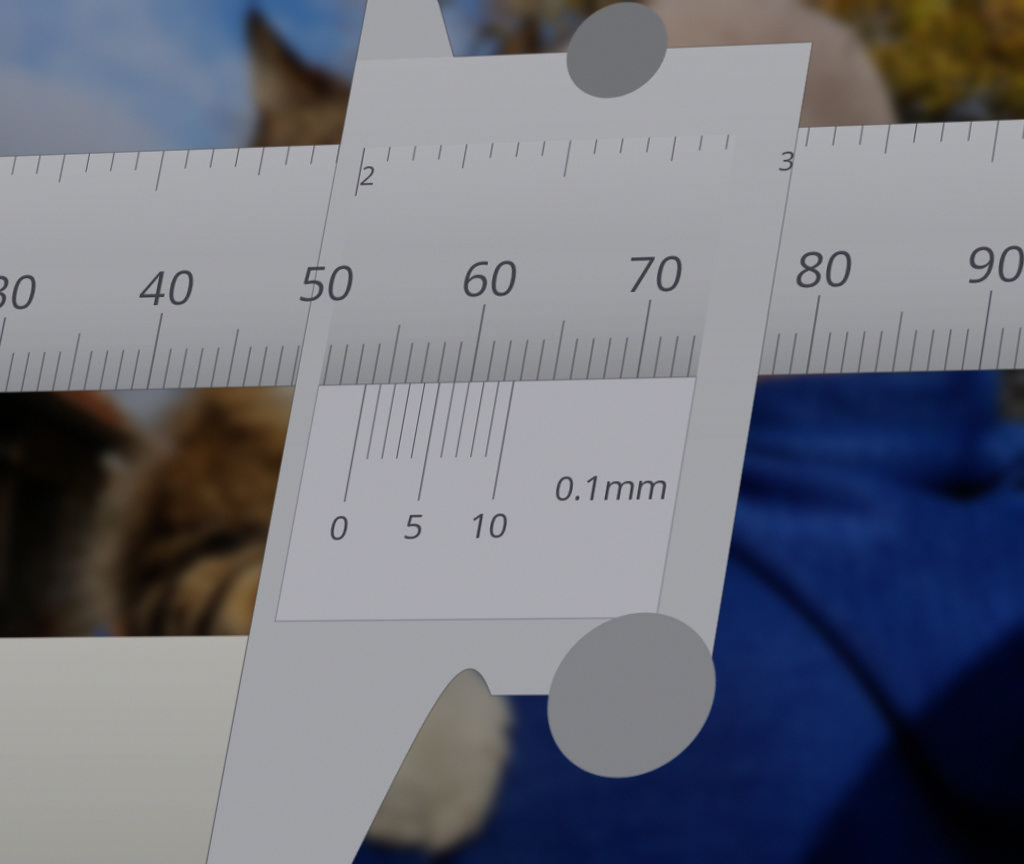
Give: 53.6
